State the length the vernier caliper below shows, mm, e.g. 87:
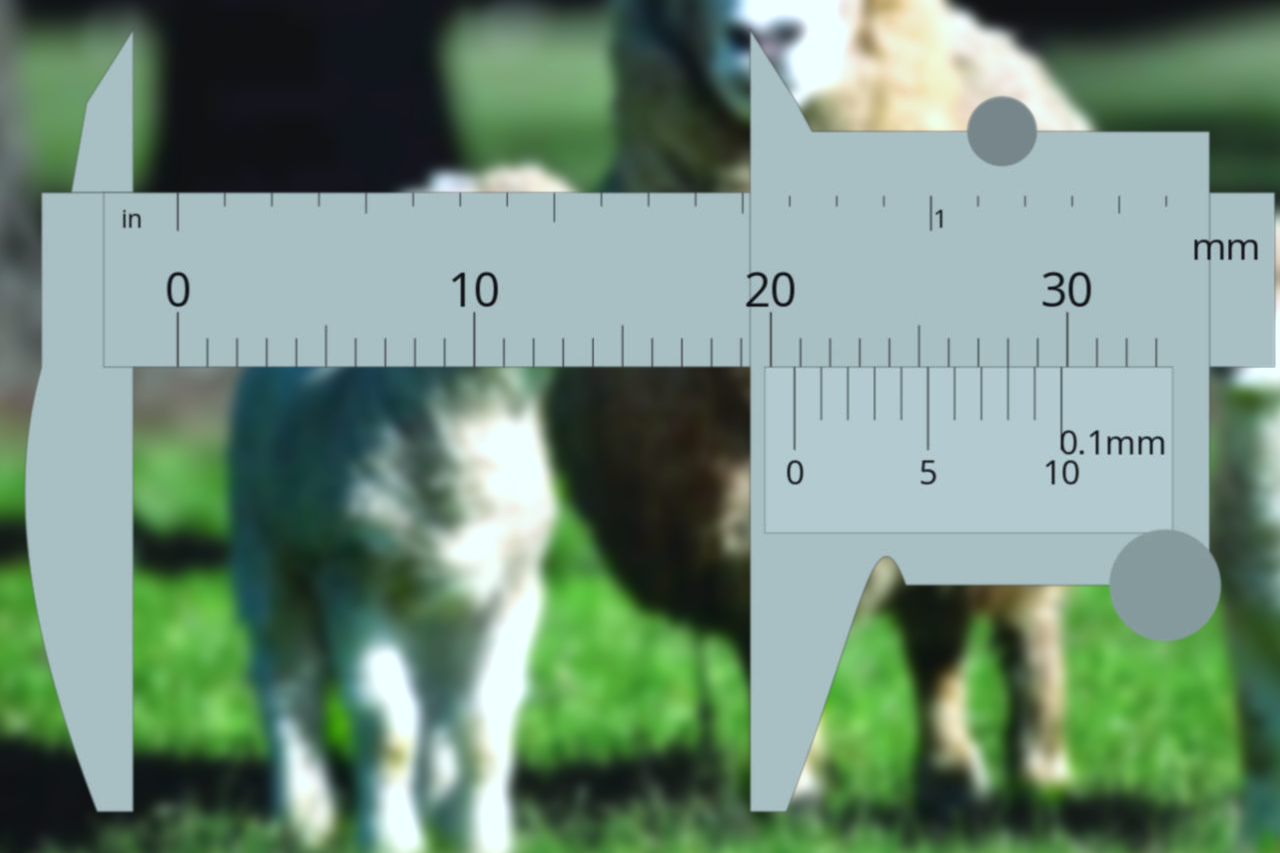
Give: 20.8
